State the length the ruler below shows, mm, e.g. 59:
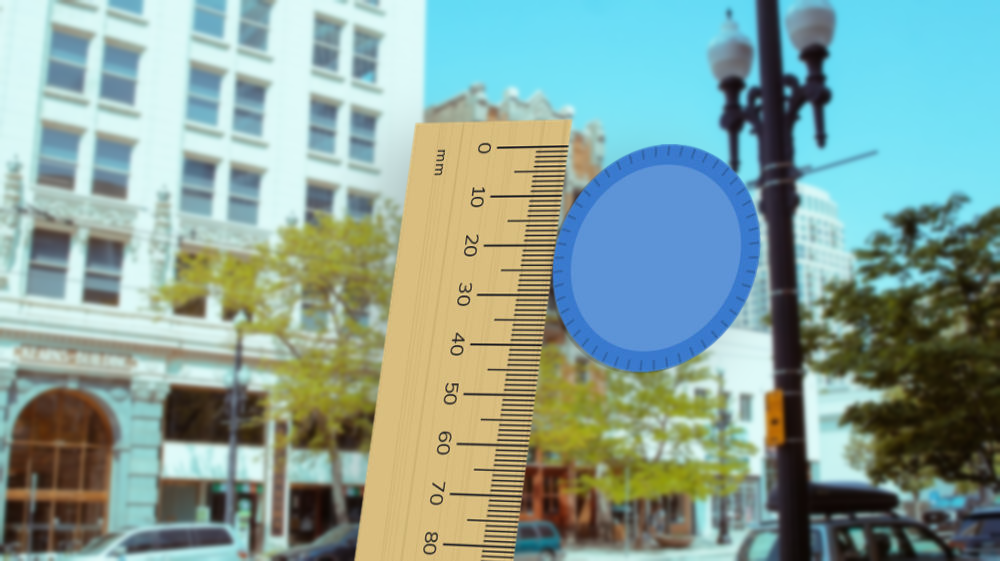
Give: 45
